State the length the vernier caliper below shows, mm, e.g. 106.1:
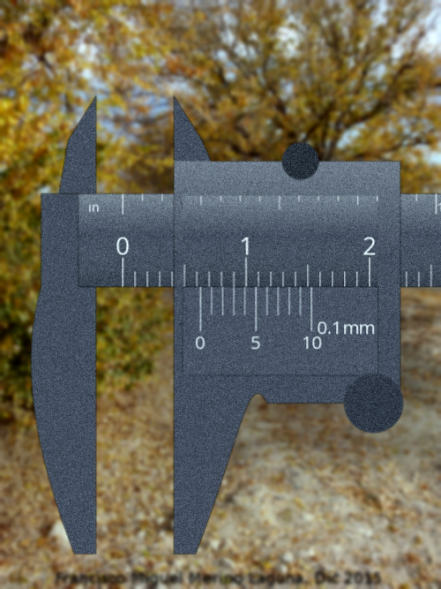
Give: 6.3
